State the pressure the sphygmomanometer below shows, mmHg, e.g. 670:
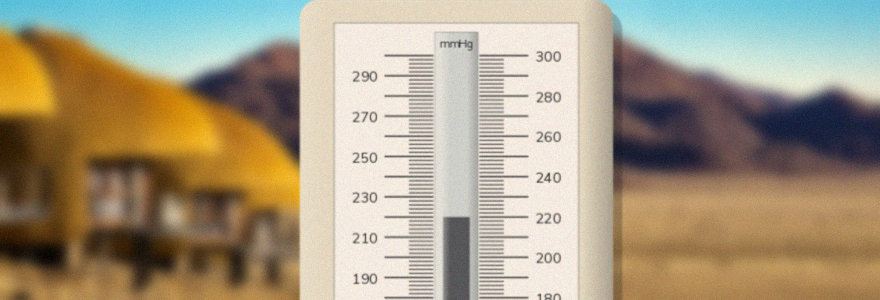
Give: 220
